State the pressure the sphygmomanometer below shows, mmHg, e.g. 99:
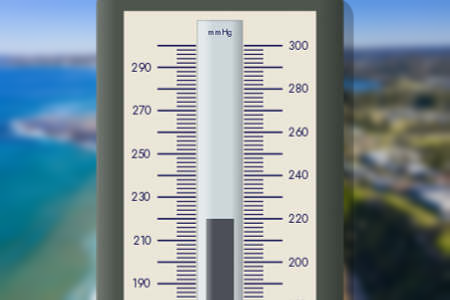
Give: 220
